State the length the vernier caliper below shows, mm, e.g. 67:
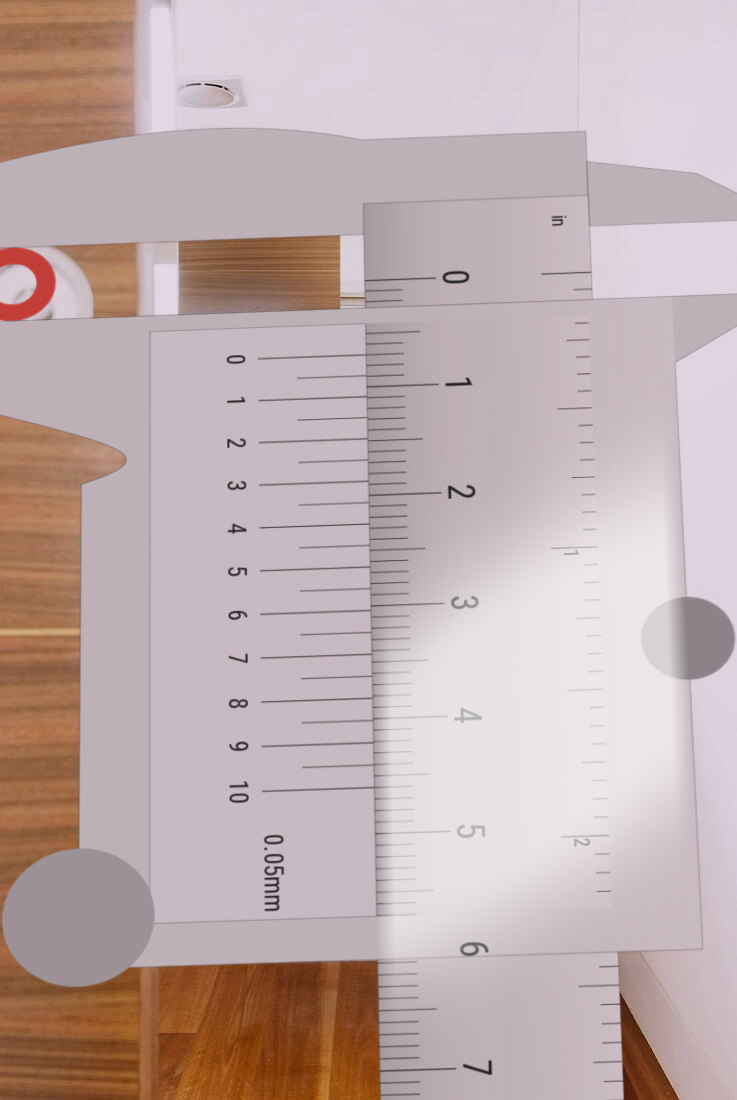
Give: 7.0
